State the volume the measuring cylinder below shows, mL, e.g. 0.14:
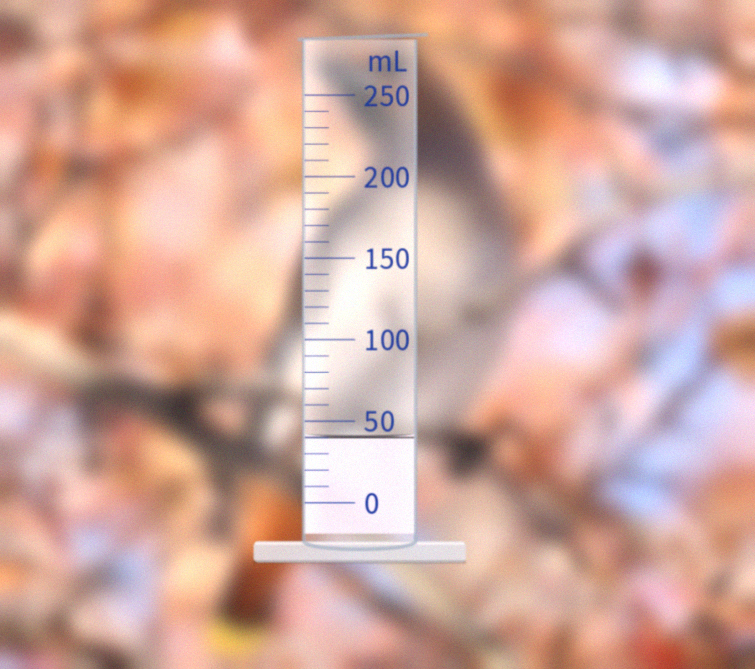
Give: 40
